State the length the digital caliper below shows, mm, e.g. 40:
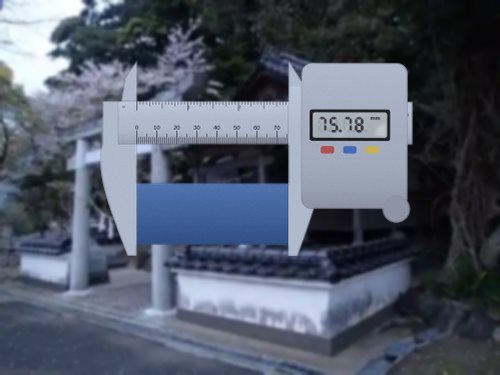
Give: 75.78
